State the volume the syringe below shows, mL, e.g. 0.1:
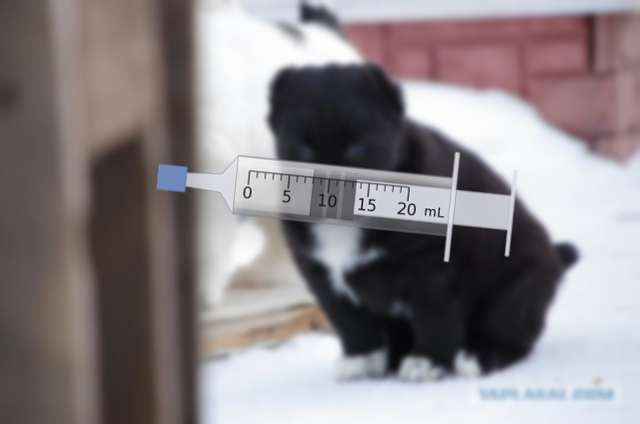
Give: 8
